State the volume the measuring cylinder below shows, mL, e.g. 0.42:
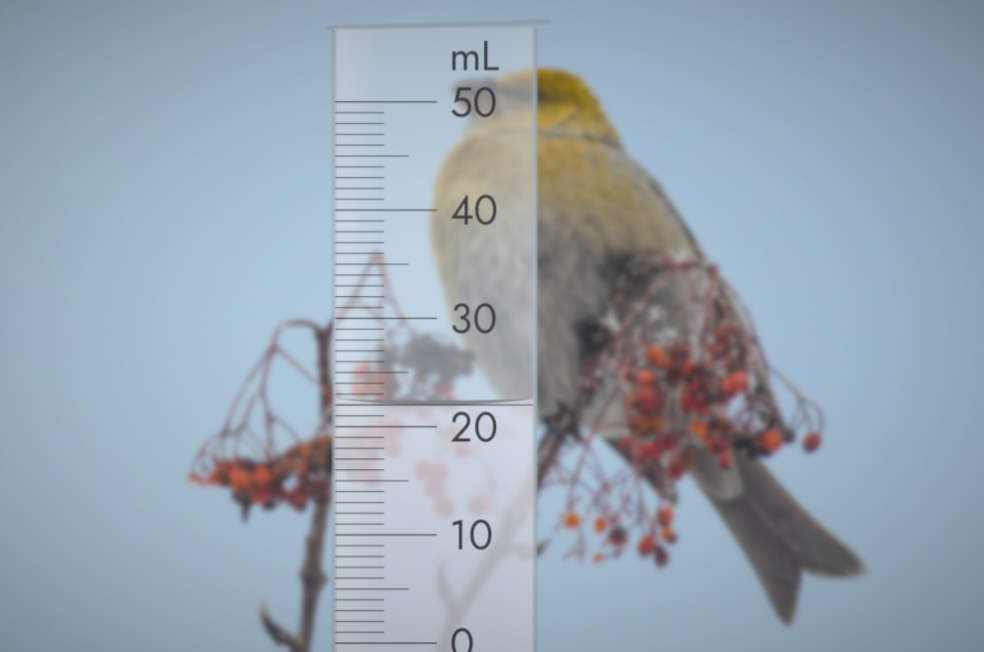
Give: 22
